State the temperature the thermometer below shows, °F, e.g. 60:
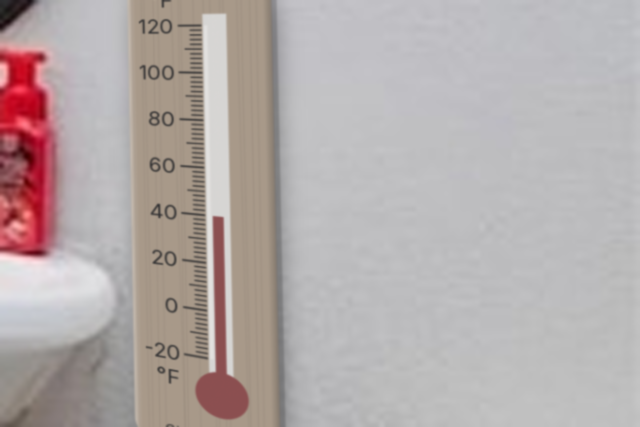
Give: 40
